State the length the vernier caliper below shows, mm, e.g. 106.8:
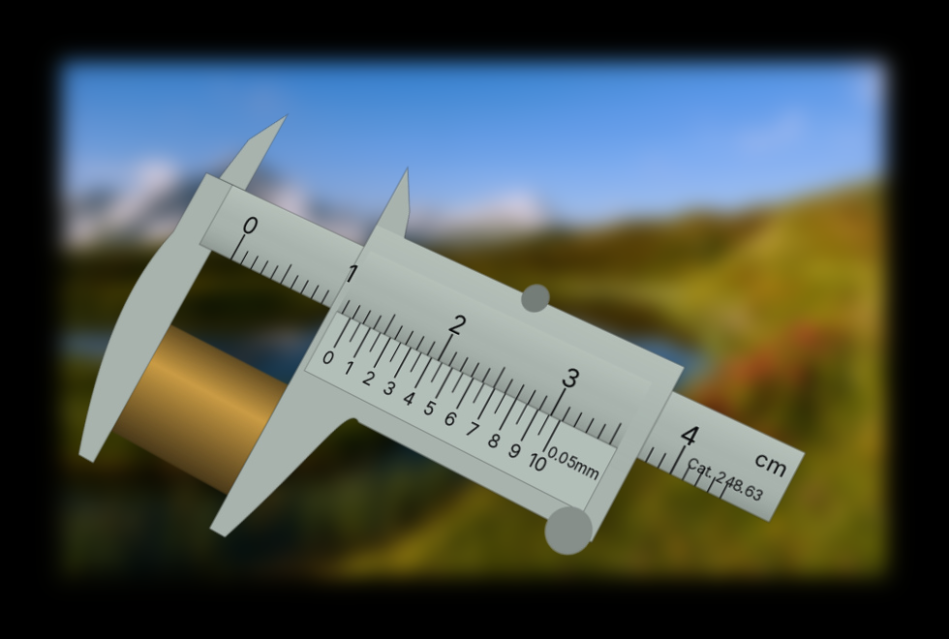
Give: 11.8
